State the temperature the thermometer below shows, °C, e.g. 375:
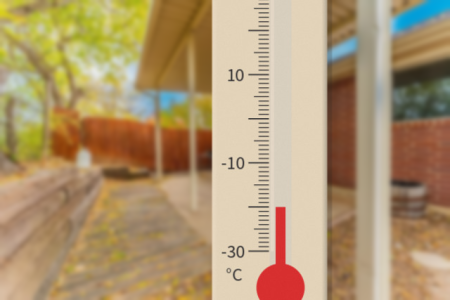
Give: -20
